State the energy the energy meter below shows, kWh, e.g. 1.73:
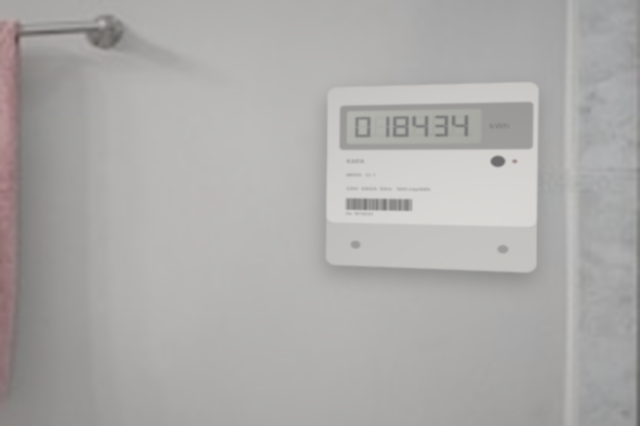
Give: 18434
